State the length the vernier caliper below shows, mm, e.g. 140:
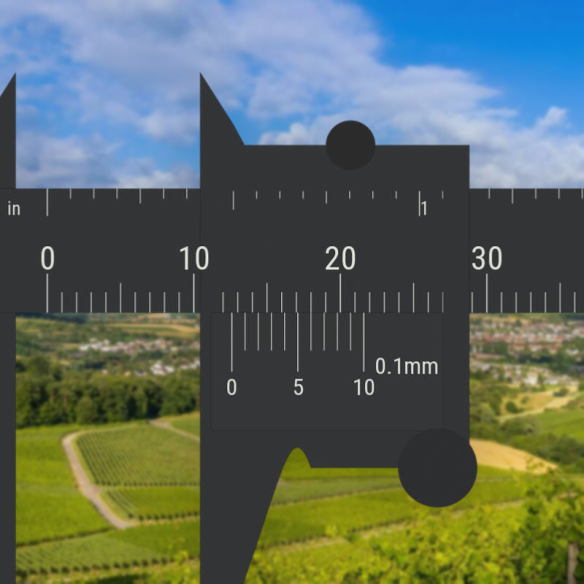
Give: 12.6
